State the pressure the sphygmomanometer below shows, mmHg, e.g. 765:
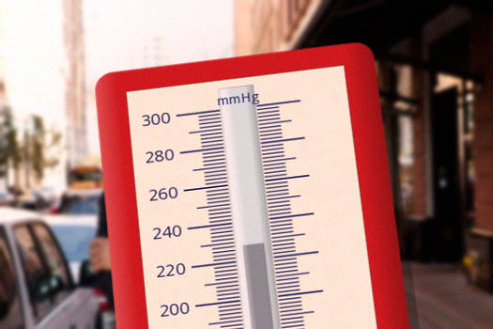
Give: 228
